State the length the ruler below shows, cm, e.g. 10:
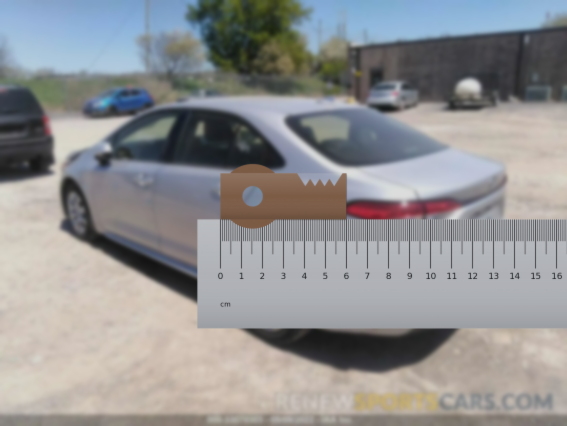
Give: 6
